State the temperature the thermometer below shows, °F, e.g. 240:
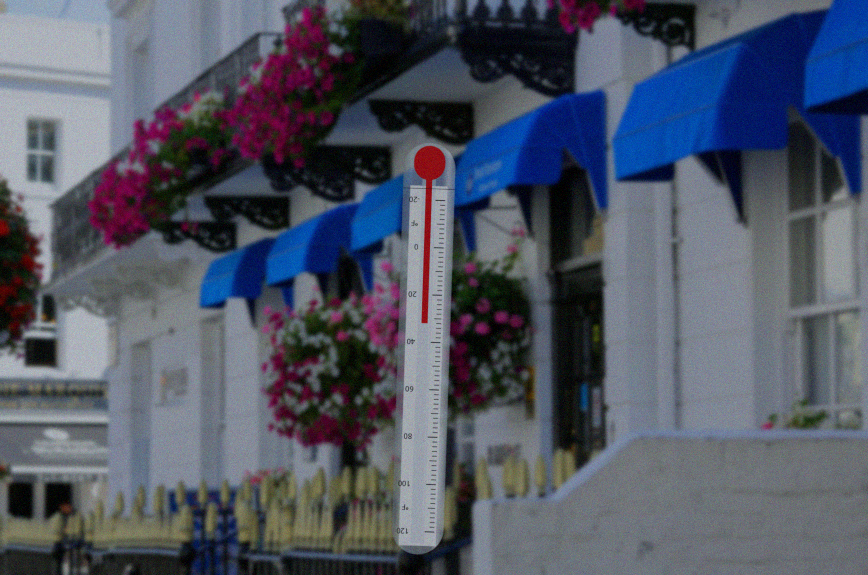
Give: 32
